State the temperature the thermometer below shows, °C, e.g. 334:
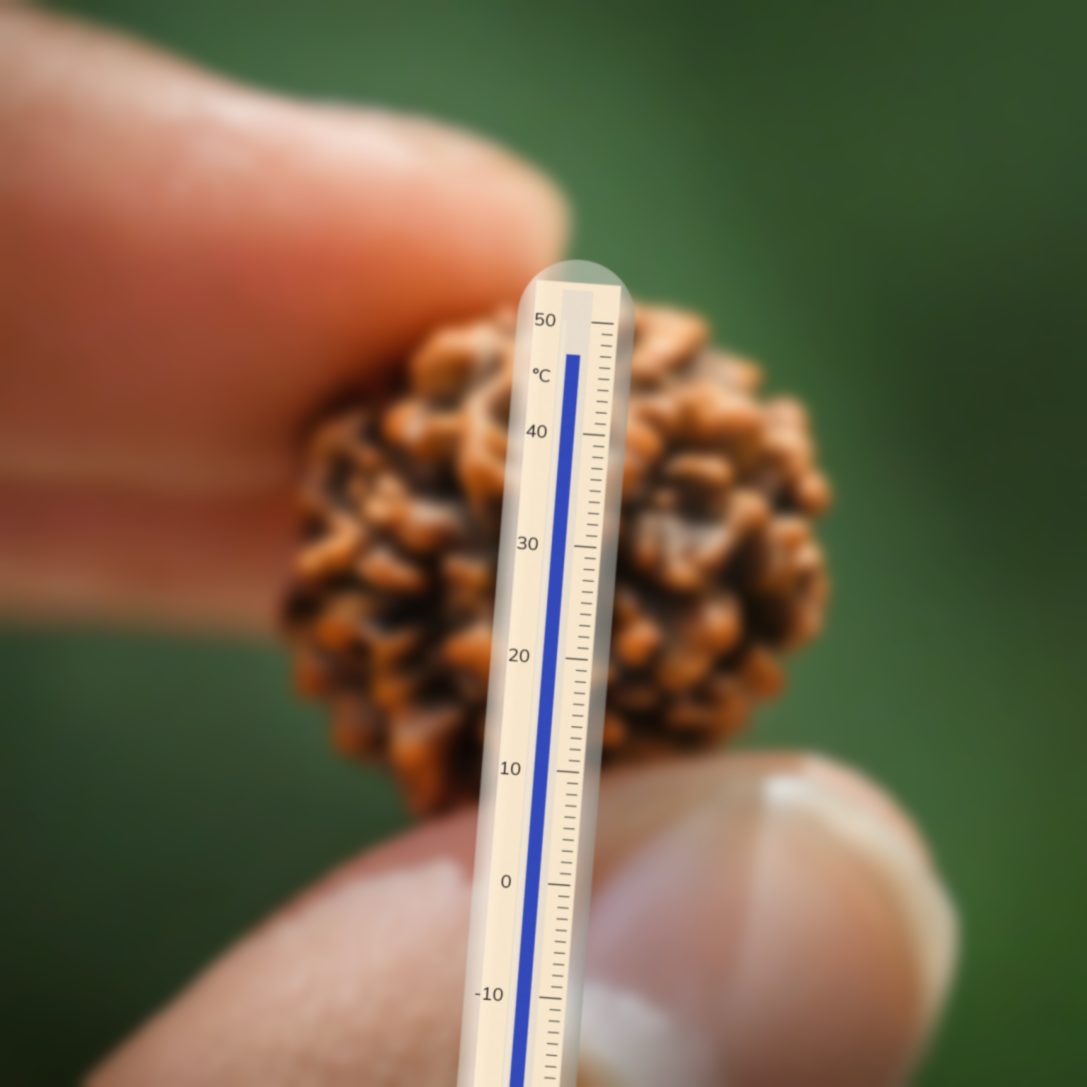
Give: 47
